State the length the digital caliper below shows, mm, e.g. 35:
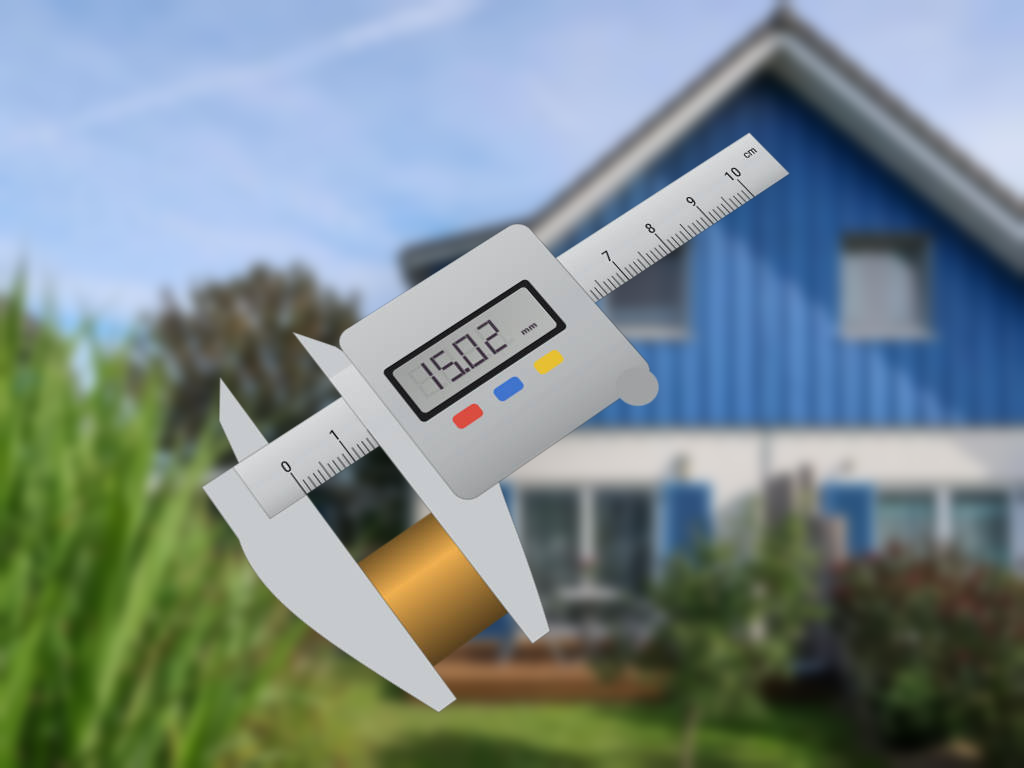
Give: 15.02
